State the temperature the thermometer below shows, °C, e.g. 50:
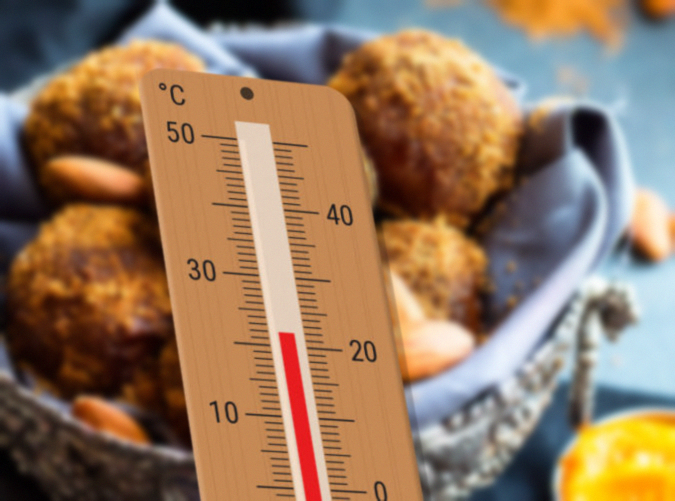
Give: 22
